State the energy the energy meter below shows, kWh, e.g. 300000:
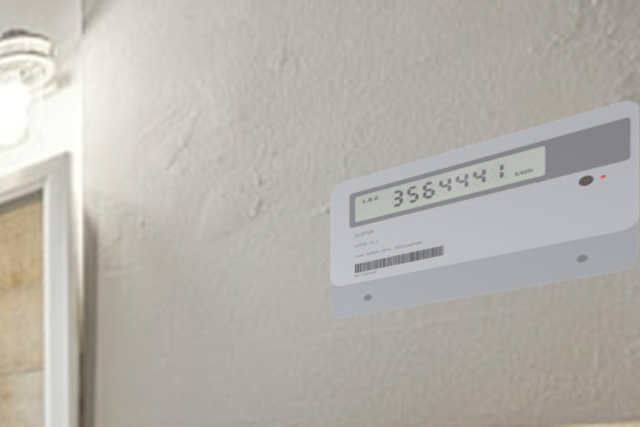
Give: 3564441
